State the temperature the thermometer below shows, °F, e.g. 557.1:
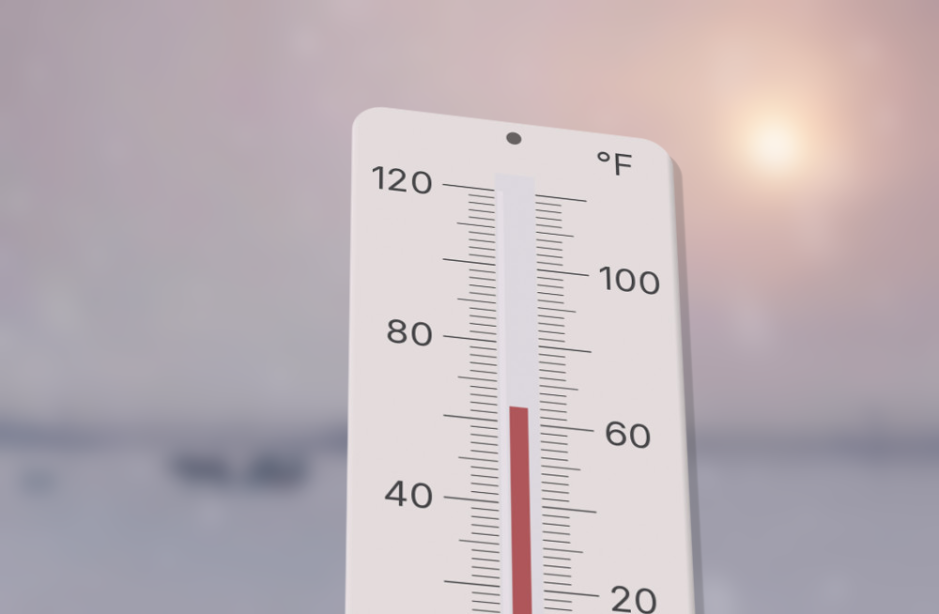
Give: 64
